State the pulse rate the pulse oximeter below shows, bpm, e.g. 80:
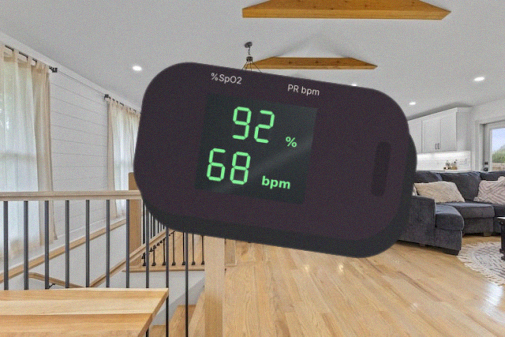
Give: 68
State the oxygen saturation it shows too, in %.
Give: 92
